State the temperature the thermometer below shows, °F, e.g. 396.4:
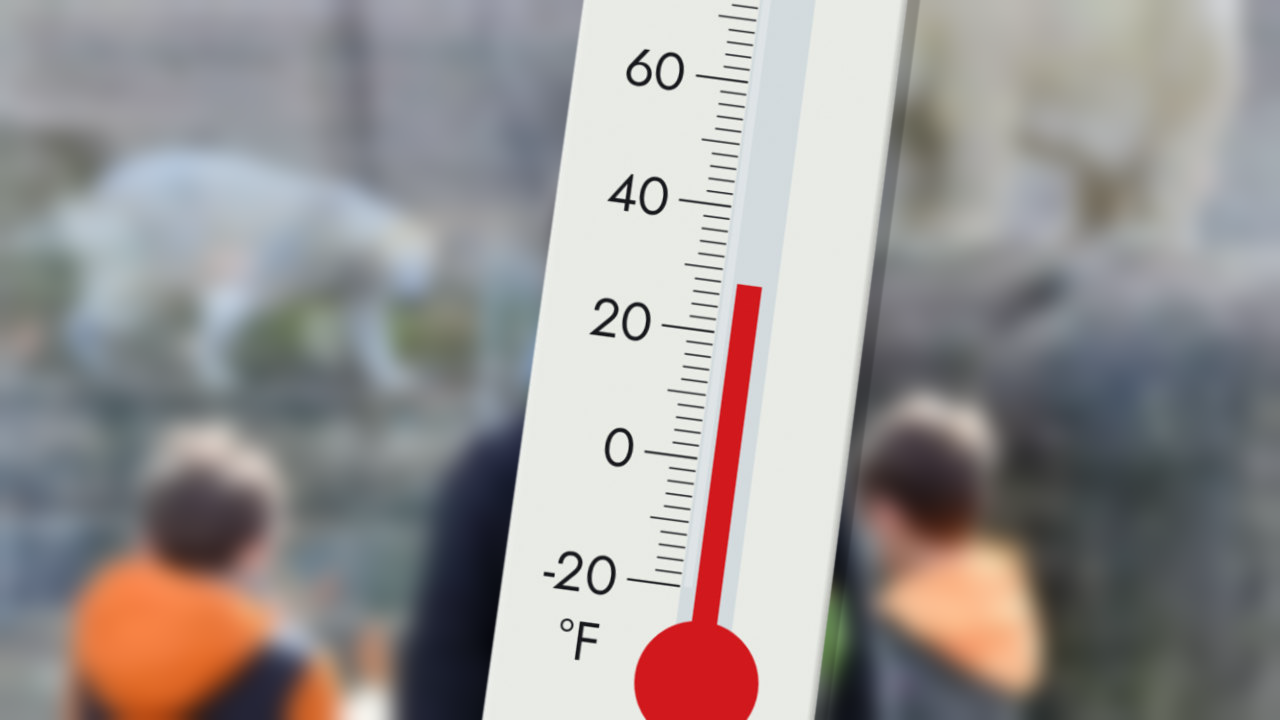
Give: 28
